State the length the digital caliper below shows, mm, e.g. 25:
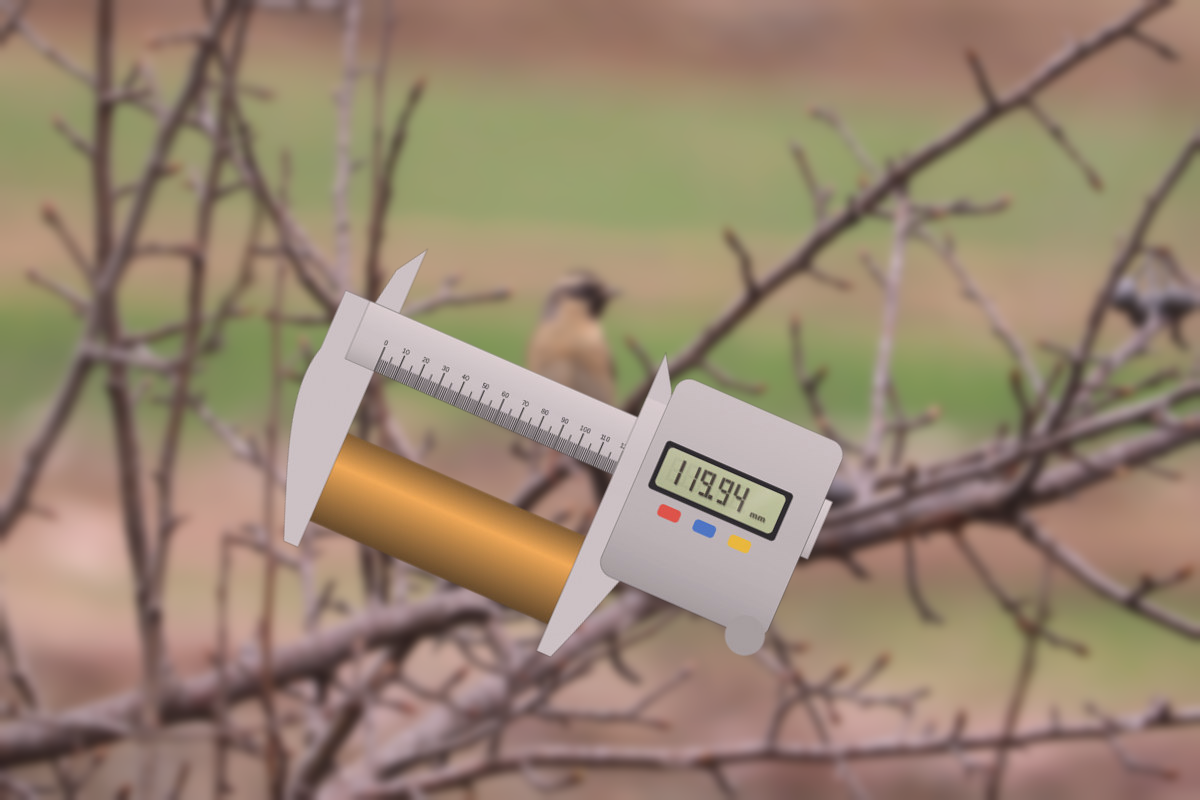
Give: 119.94
